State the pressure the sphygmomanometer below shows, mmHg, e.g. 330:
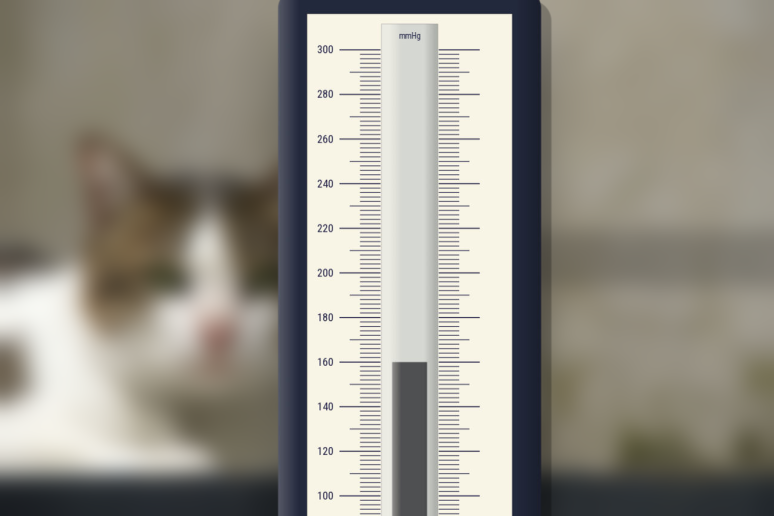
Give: 160
